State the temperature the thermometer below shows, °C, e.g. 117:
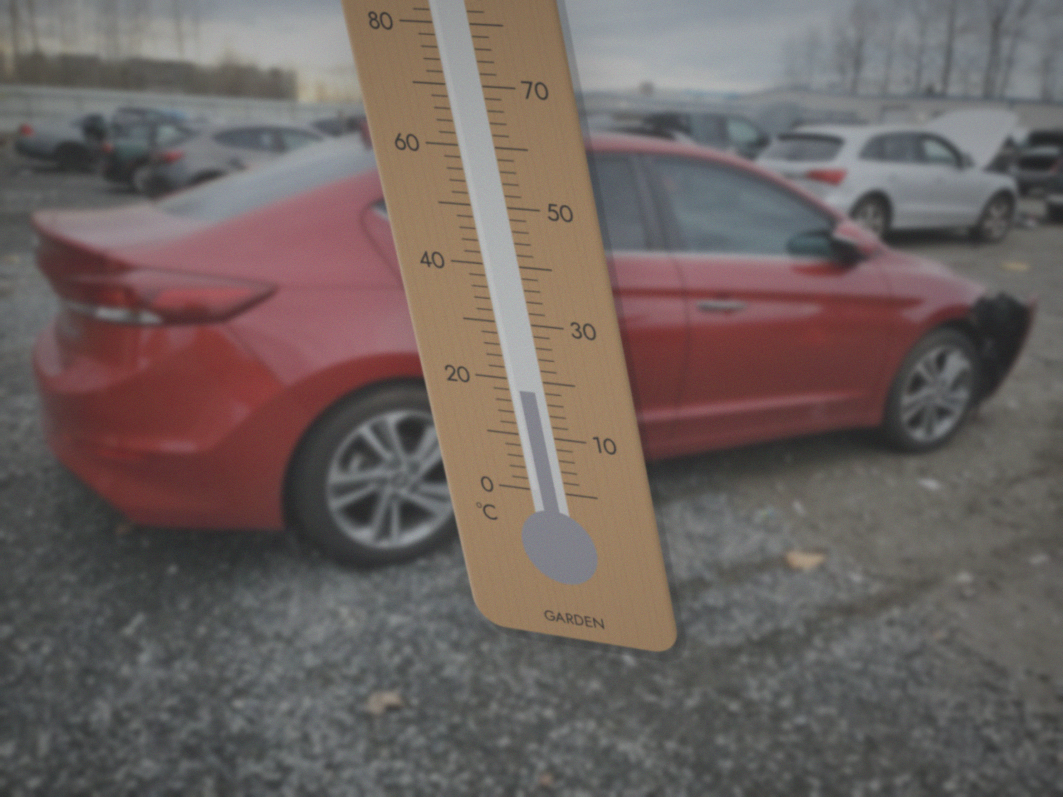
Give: 18
